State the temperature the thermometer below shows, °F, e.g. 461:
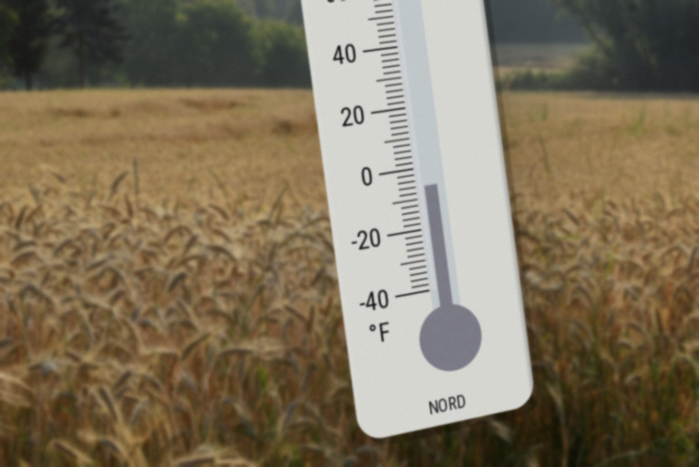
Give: -6
